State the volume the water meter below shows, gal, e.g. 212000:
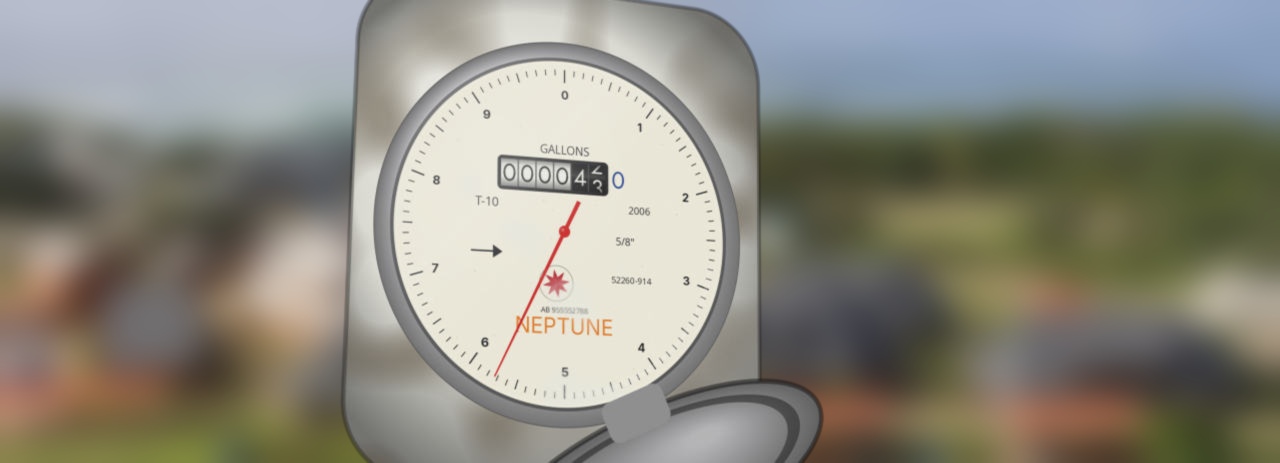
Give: 425.7
